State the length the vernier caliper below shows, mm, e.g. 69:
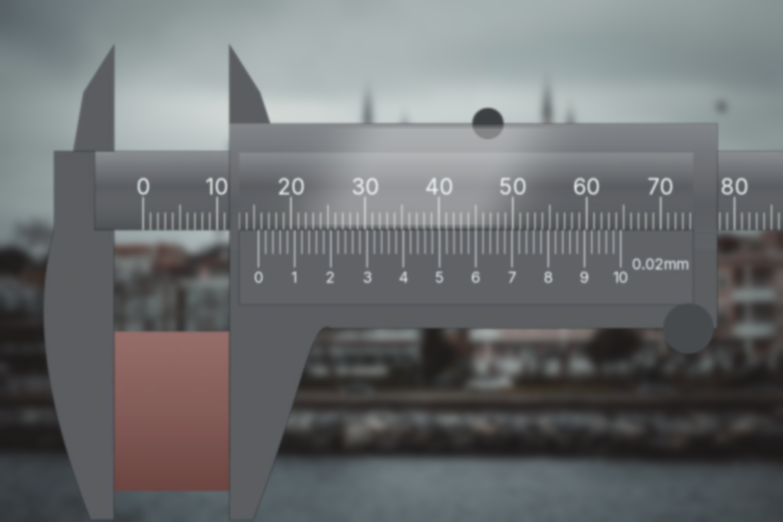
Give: 15.6
